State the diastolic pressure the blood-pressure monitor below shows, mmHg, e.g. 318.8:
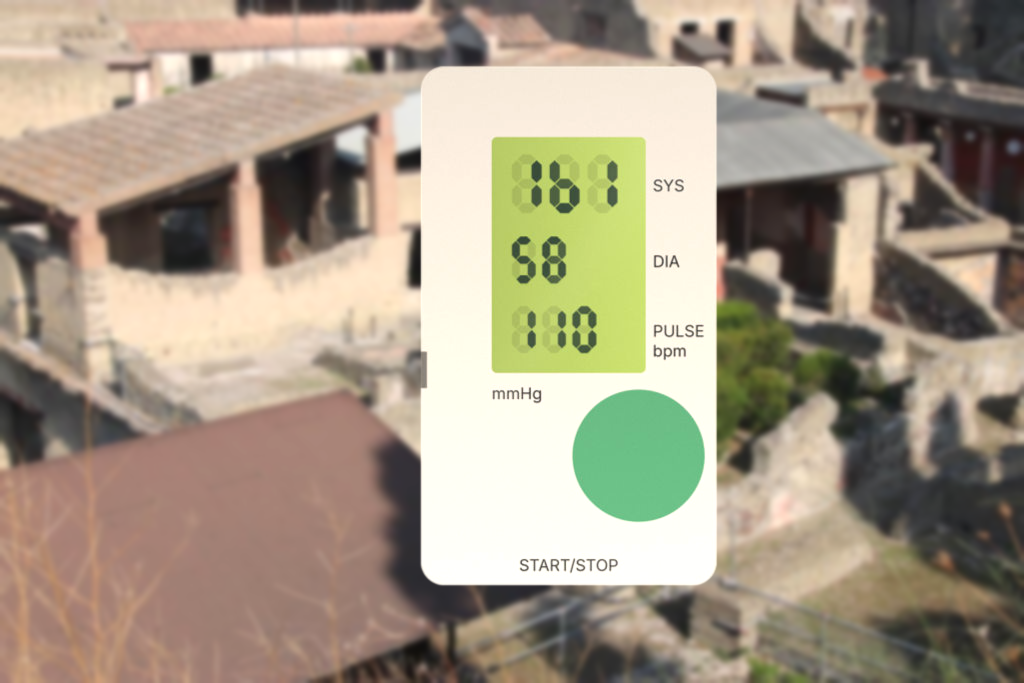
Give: 58
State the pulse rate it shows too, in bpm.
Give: 110
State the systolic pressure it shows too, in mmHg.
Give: 161
